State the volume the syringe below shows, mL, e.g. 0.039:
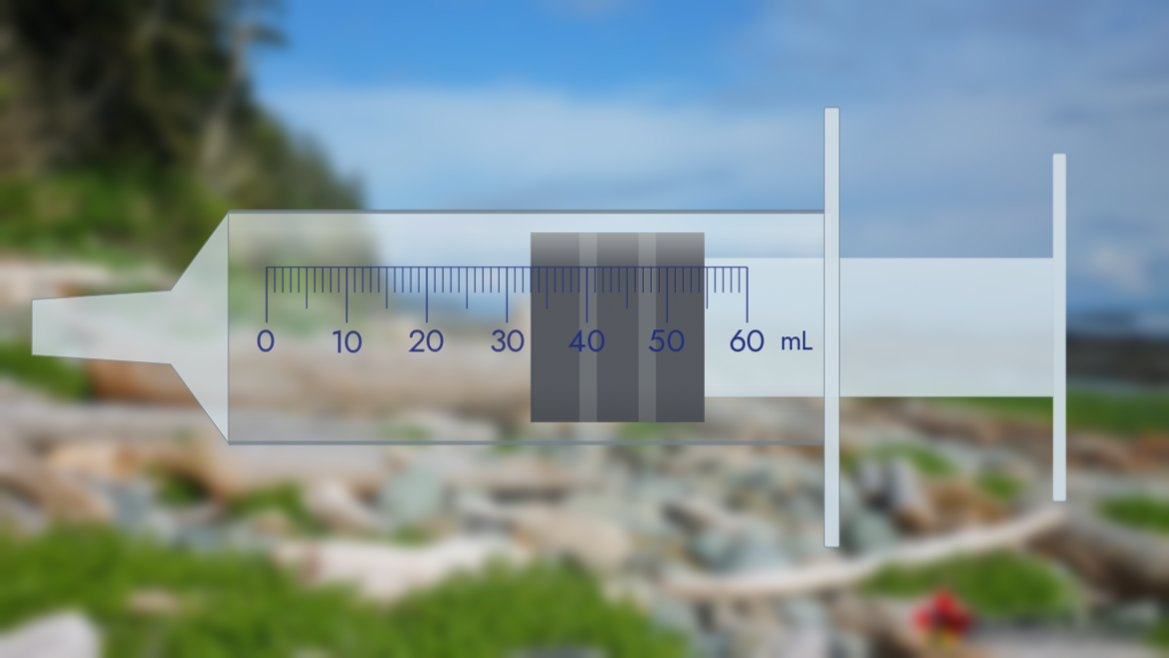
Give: 33
